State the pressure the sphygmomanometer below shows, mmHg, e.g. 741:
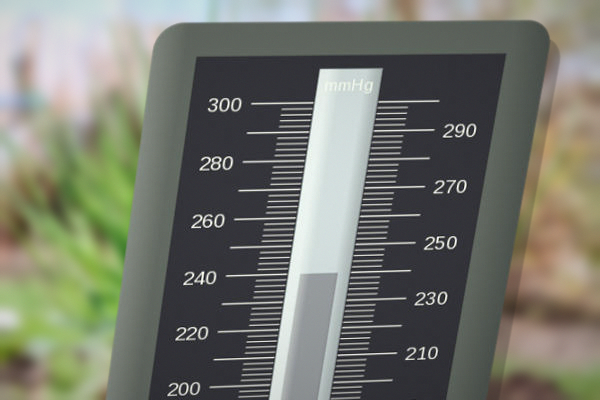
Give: 240
